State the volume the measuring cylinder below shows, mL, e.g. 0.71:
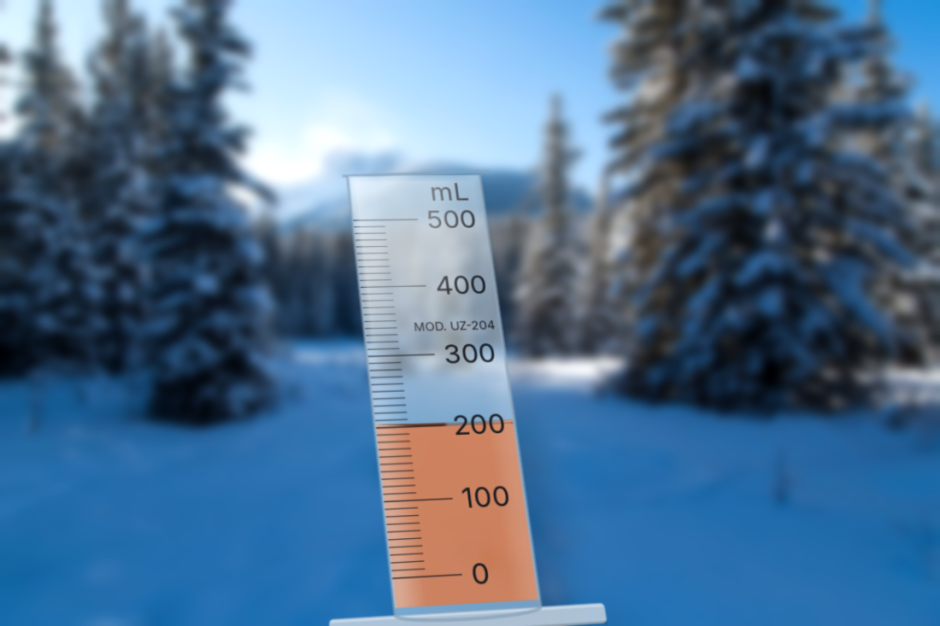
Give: 200
